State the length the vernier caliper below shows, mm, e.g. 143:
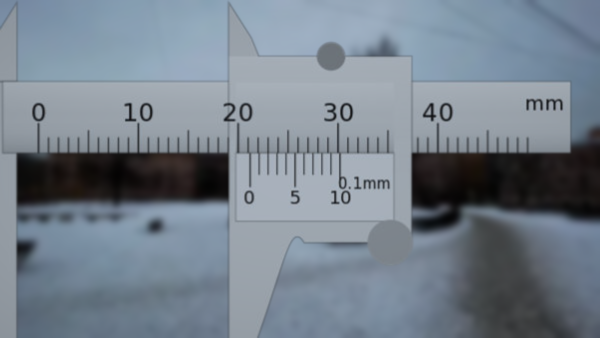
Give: 21.2
